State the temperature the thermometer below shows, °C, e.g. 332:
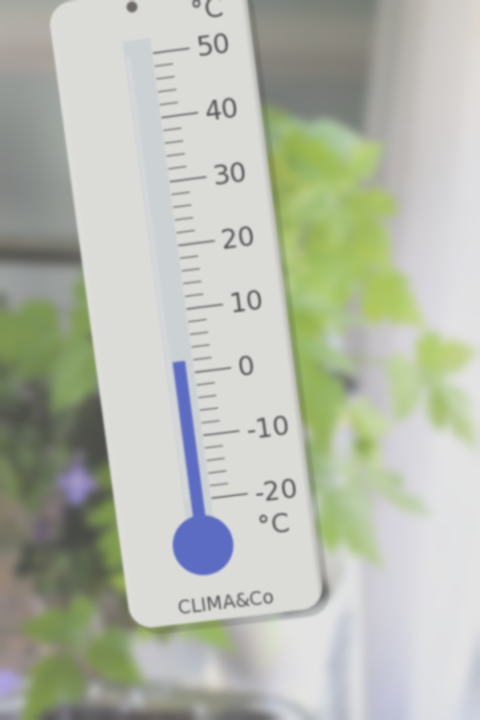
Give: 2
